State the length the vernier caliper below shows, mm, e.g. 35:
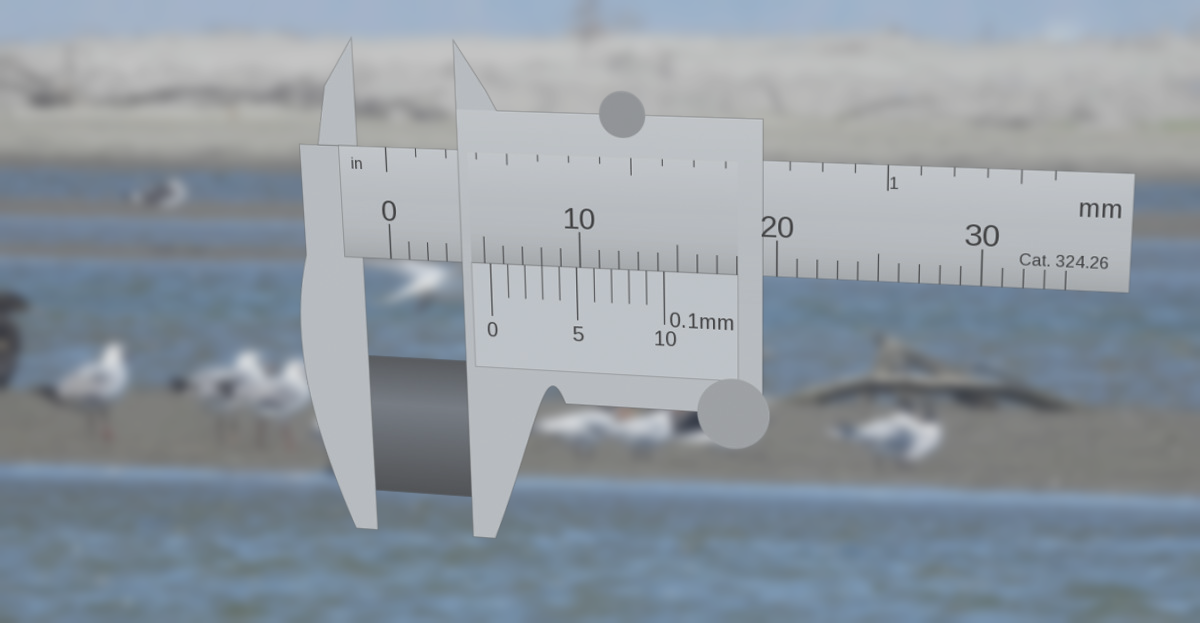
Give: 5.3
